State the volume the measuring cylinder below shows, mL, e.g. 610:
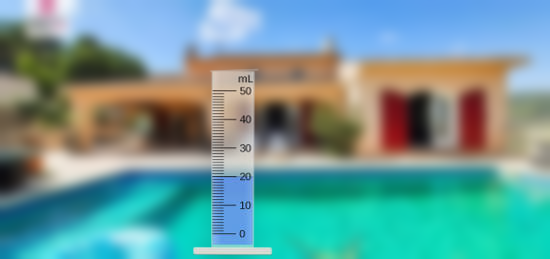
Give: 20
